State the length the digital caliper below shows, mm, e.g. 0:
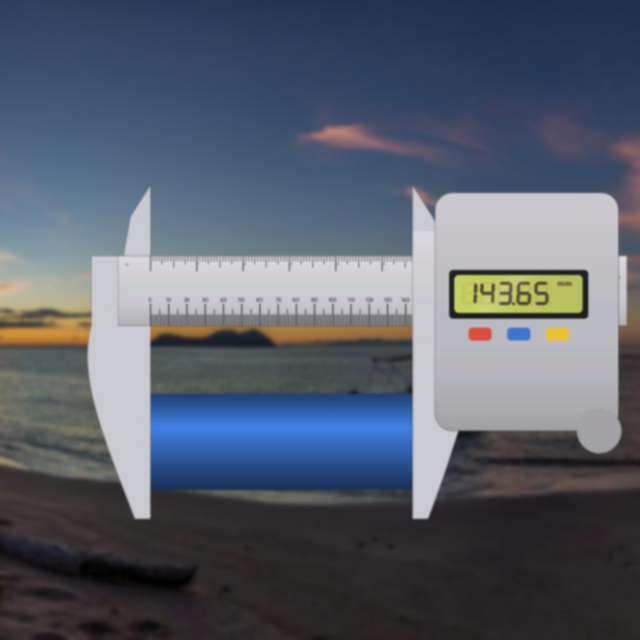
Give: 143.65
